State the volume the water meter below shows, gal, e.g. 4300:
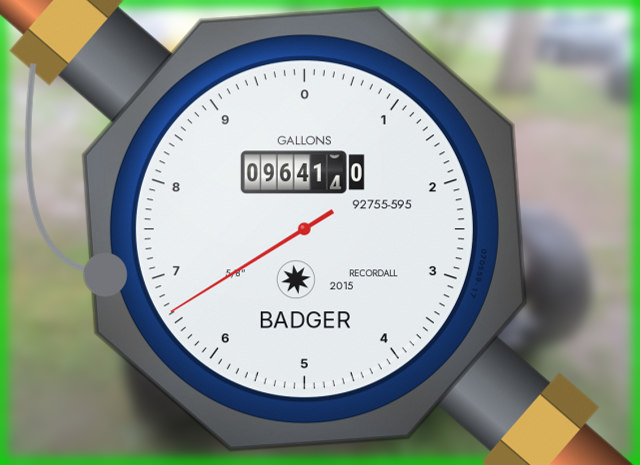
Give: 964136.6
